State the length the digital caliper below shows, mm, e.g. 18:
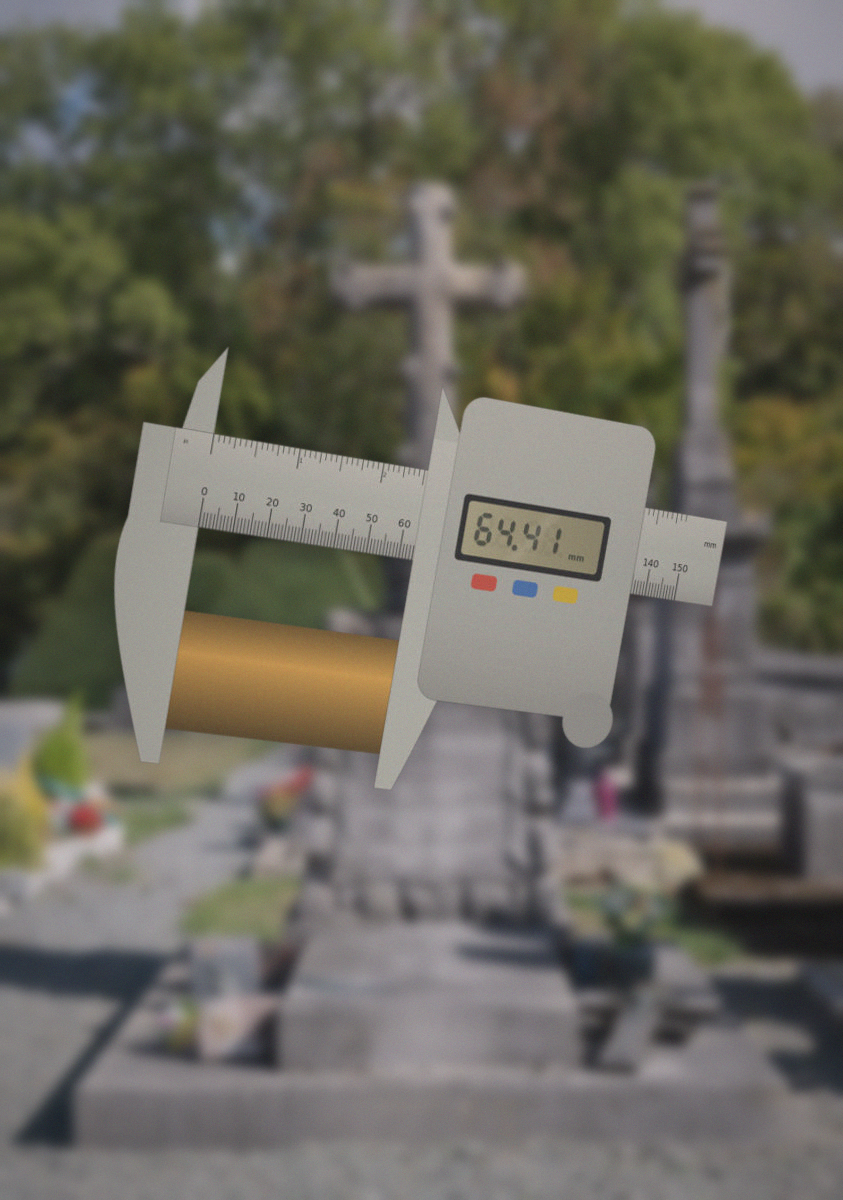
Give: 64.41
